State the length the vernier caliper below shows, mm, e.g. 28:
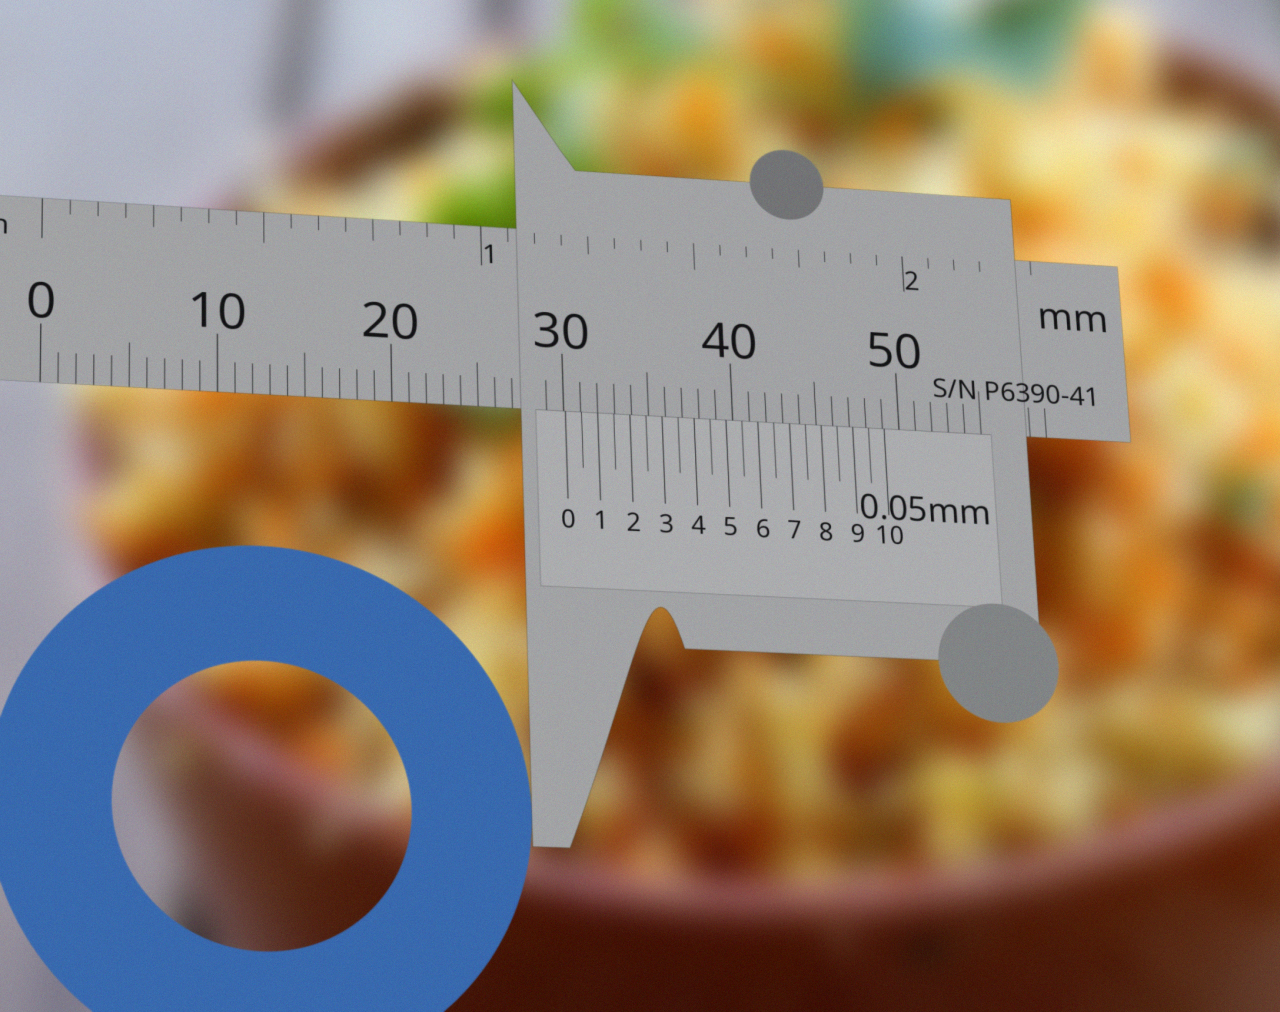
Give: 30.1
